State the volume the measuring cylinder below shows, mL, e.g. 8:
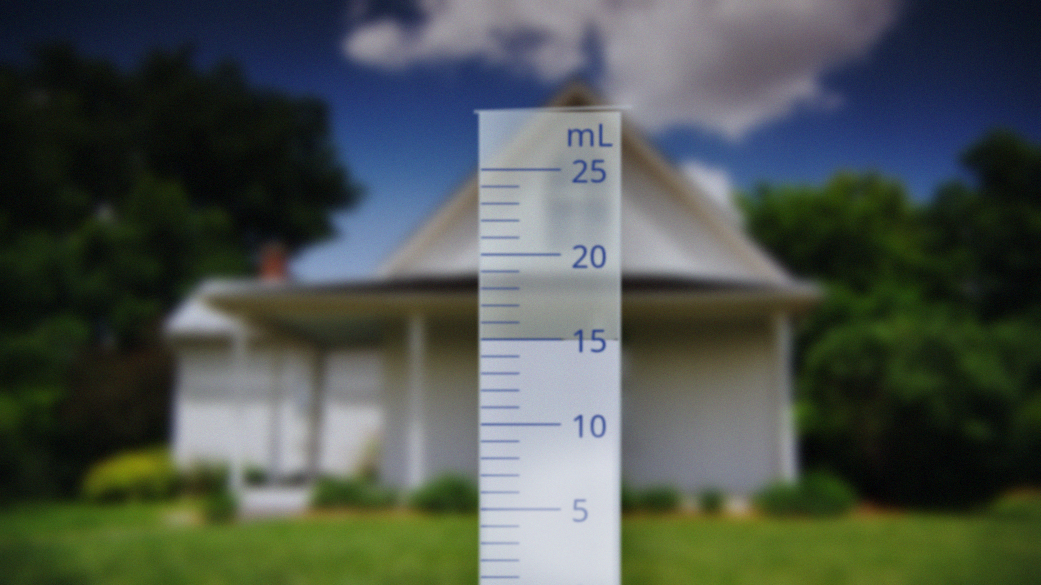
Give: 15
